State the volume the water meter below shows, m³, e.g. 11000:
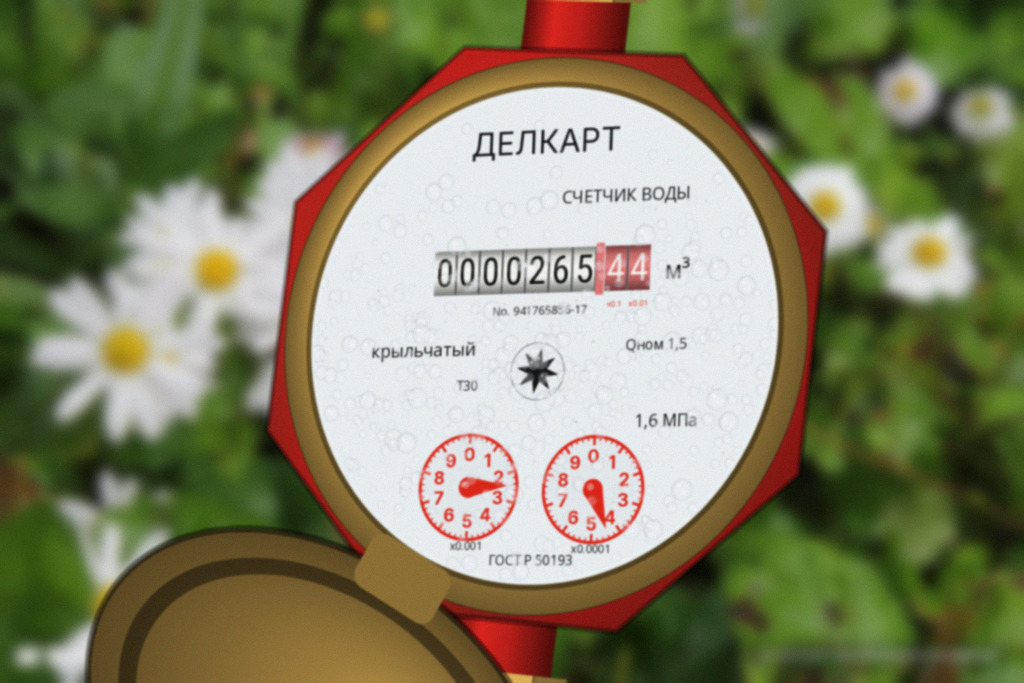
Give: 265.4424
